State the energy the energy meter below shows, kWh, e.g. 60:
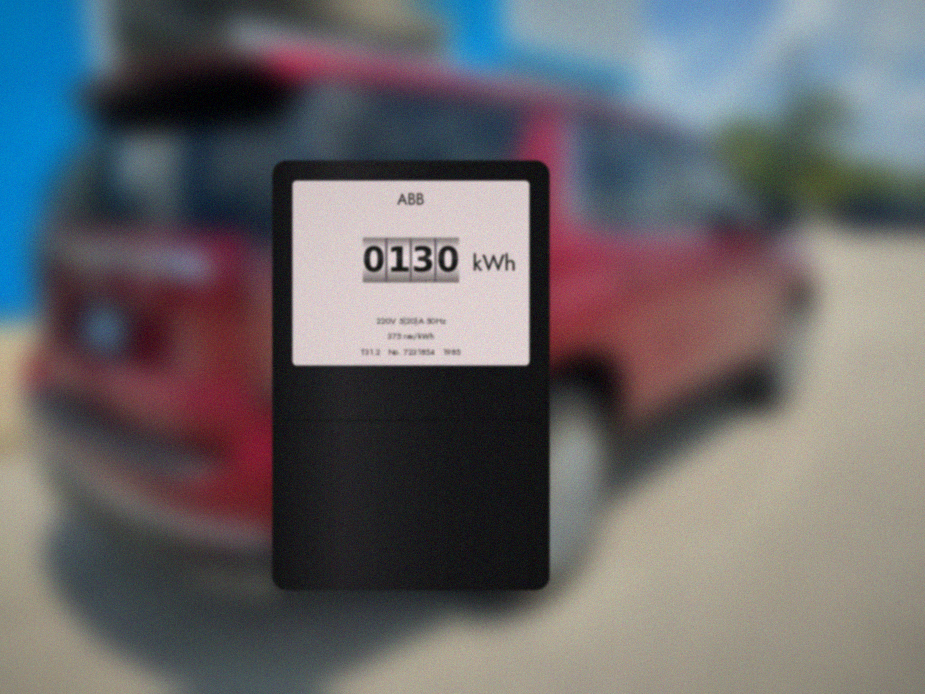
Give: 130
